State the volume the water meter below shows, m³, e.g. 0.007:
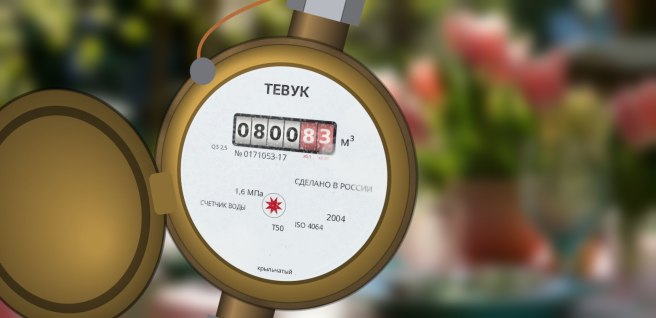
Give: 800.83
